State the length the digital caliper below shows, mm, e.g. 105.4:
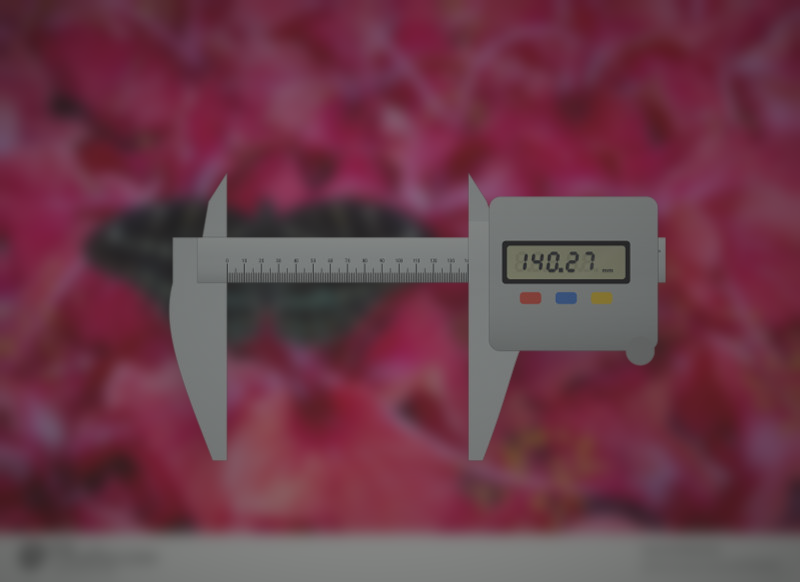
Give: 140.27
